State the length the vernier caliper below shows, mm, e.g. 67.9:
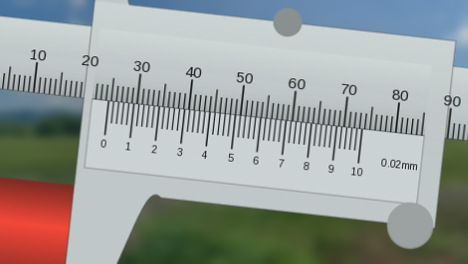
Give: 24.5
